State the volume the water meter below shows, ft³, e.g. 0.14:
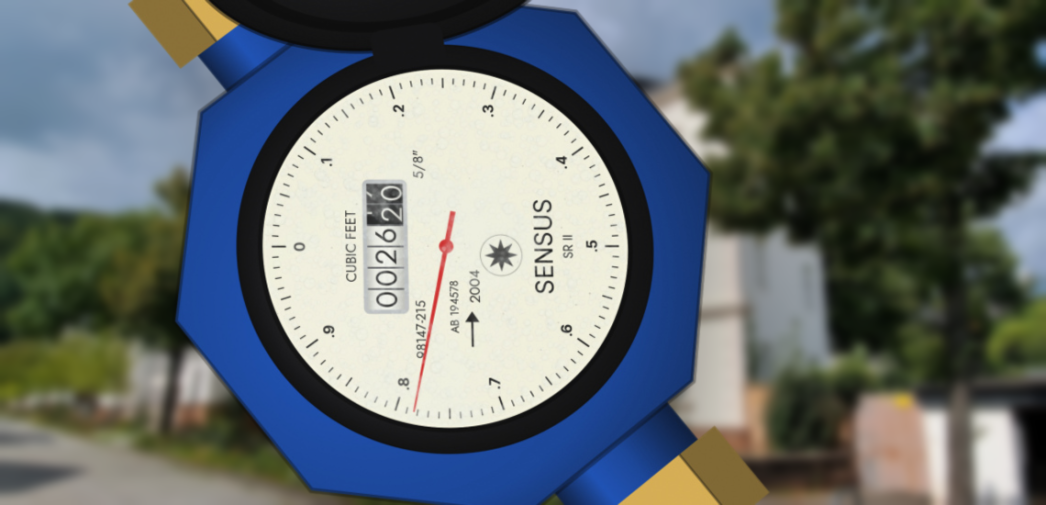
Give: 2619.78
